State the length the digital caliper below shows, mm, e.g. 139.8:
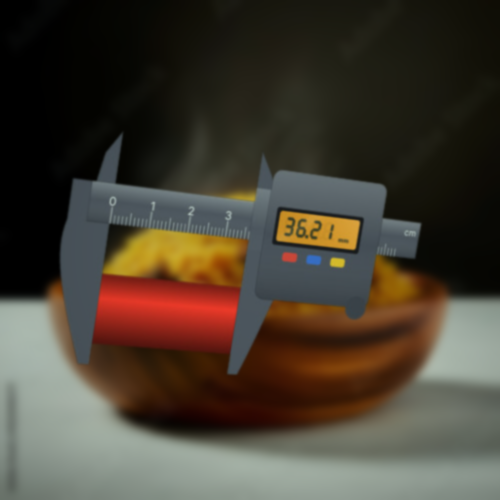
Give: 36.21
